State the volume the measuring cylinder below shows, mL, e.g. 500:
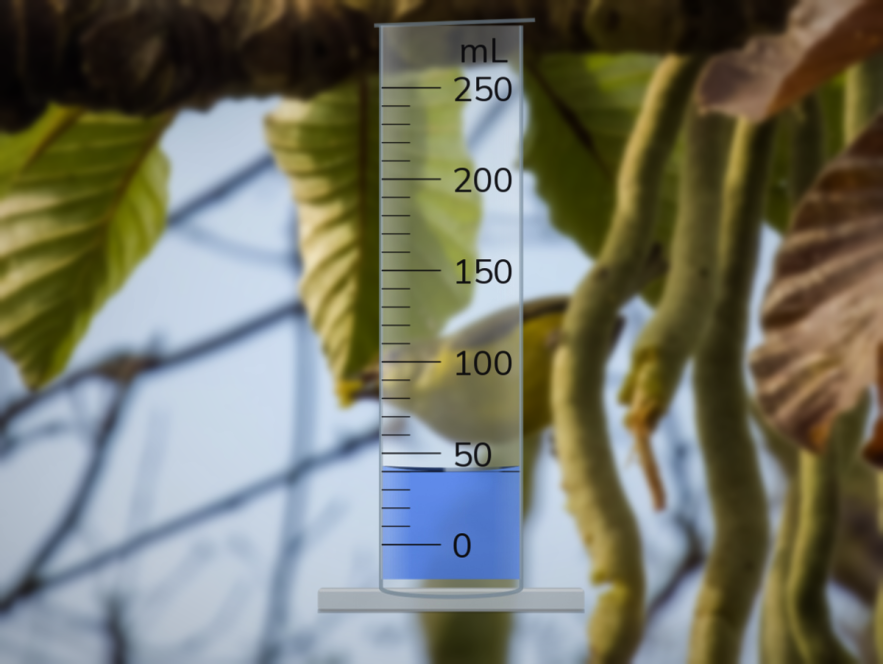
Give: 40
